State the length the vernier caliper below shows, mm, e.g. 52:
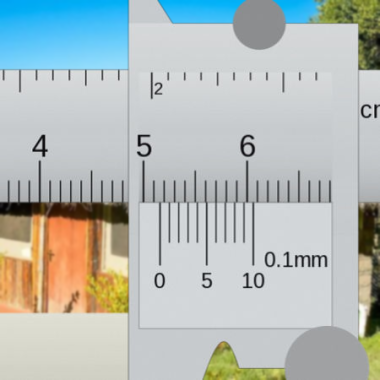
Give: 51.6
